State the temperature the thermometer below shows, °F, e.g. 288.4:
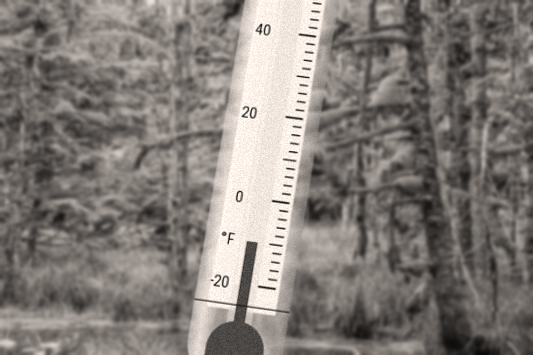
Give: -10
